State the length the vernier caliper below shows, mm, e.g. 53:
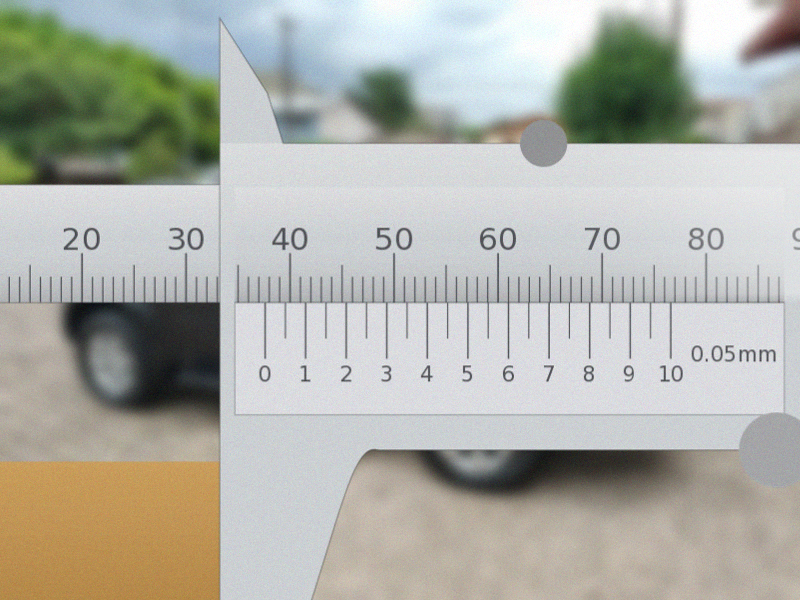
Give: 37.6
